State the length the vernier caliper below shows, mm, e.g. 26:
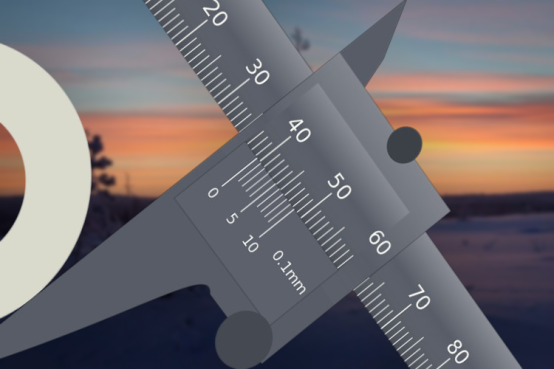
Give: 39.4
